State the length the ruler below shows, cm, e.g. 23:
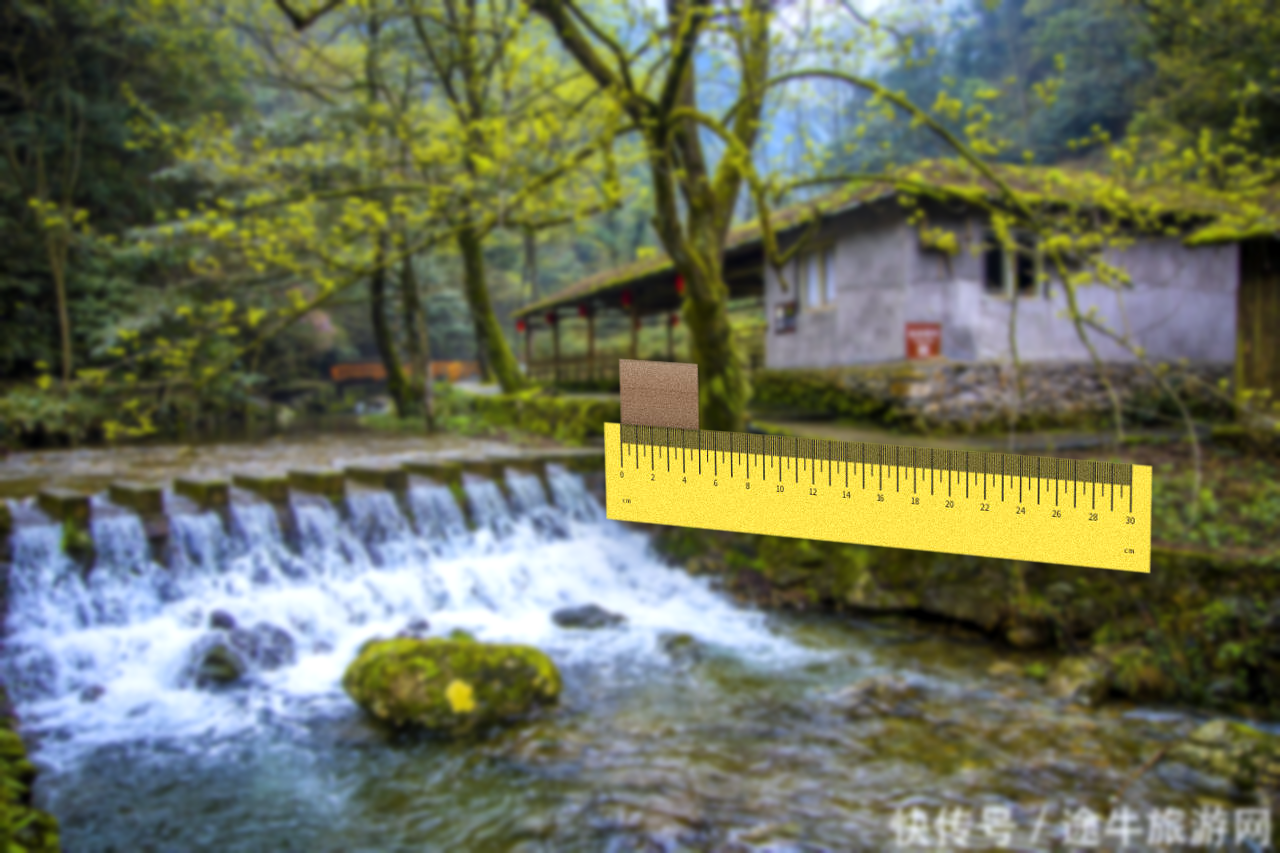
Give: 5
